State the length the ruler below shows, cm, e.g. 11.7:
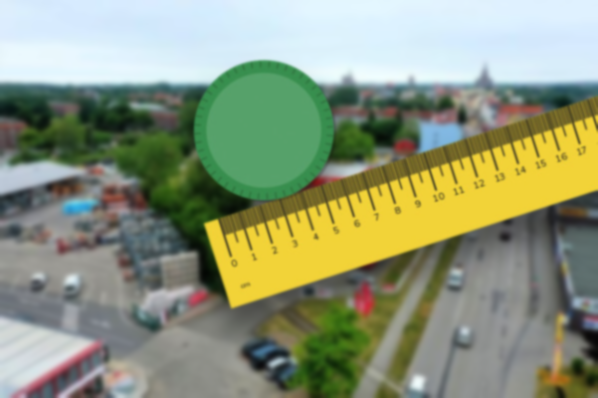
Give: 6.5
